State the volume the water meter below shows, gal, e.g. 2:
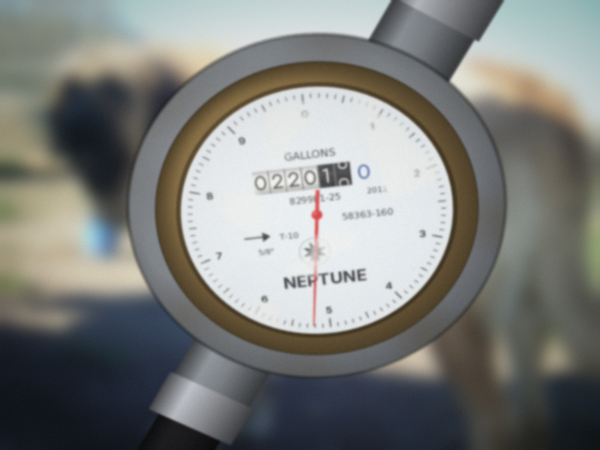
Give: 220185.2
